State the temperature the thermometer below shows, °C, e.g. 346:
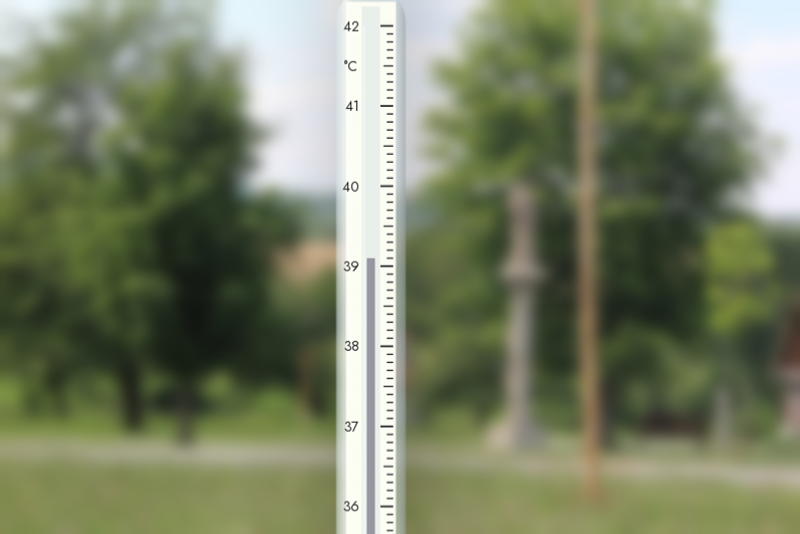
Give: 39.1
